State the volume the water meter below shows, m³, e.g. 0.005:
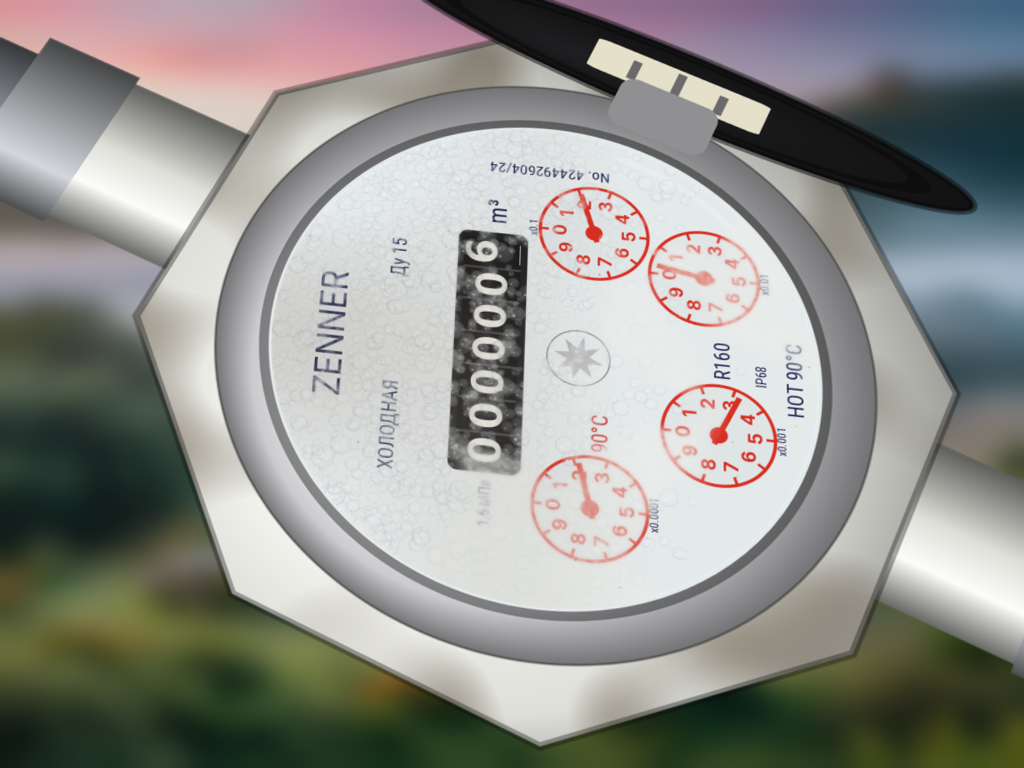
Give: 6.2032
